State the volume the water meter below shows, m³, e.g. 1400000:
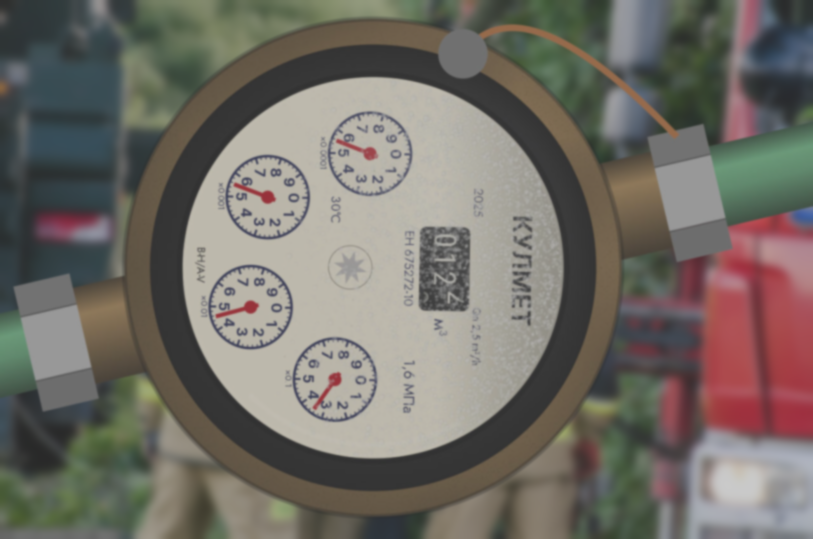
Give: 122.3455
